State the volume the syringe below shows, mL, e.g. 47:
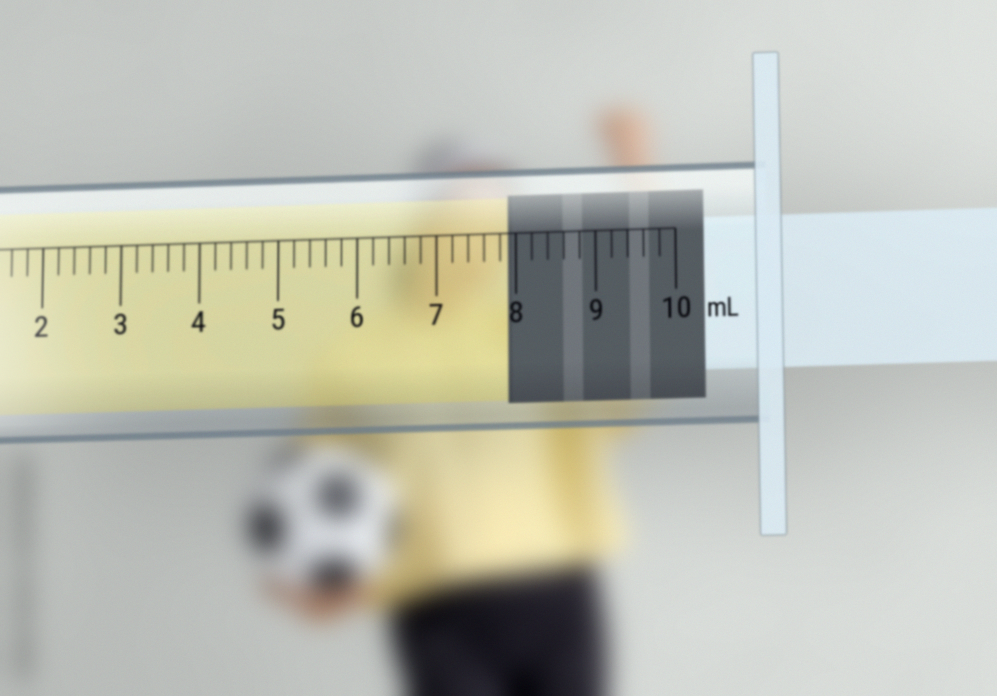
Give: 7.9
